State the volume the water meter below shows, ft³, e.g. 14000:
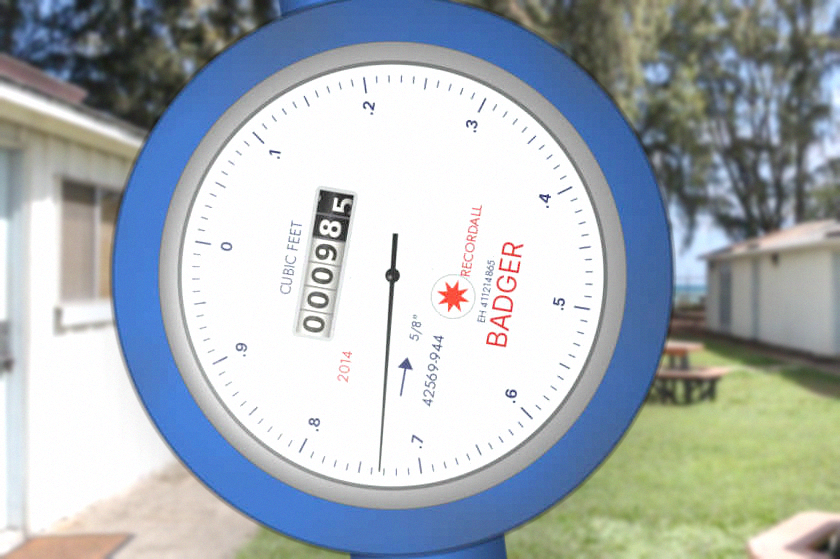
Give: 984.73
